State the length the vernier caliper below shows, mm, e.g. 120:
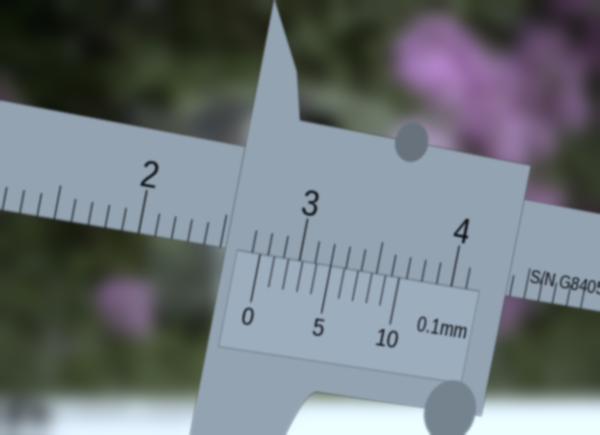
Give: 27.5
